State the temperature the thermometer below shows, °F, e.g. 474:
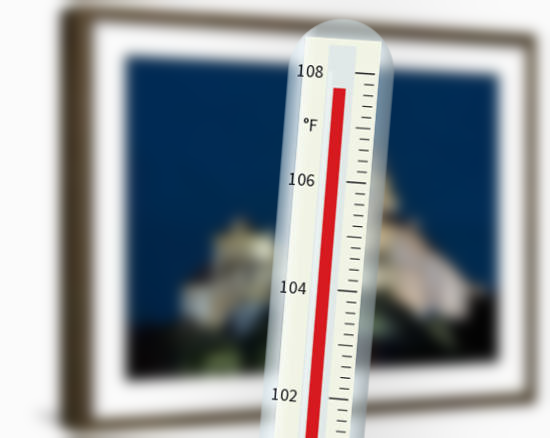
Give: 107.7
